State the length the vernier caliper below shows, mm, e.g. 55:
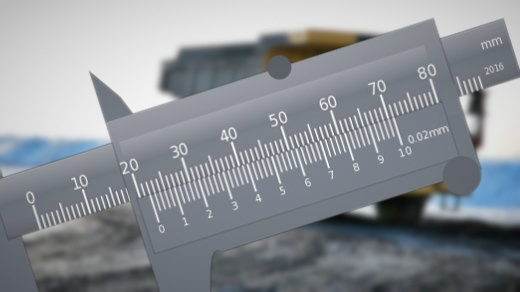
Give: 22.0
